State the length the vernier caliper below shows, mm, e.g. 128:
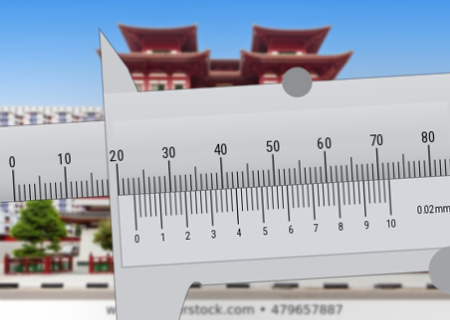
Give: 23.0
